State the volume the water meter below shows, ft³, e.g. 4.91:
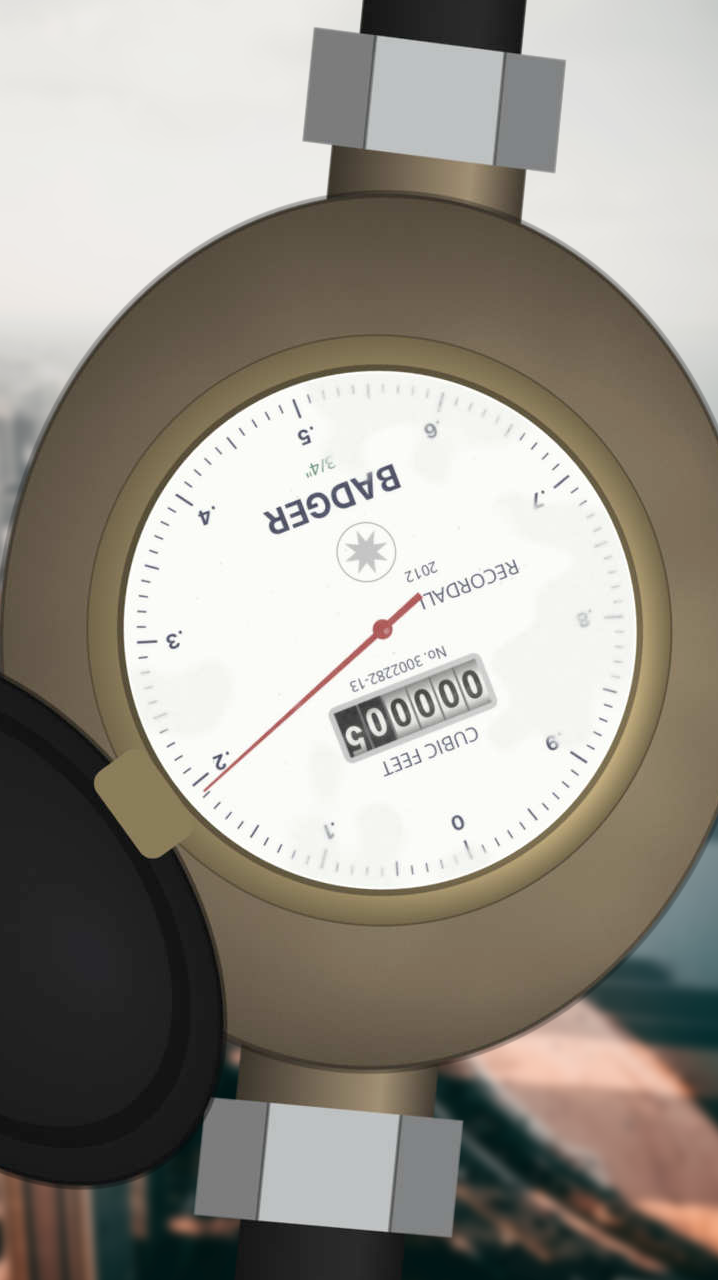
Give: 5.19
